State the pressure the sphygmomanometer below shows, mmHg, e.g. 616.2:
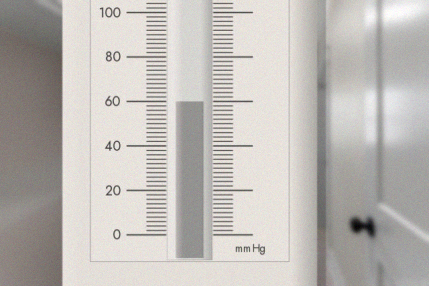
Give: 60
